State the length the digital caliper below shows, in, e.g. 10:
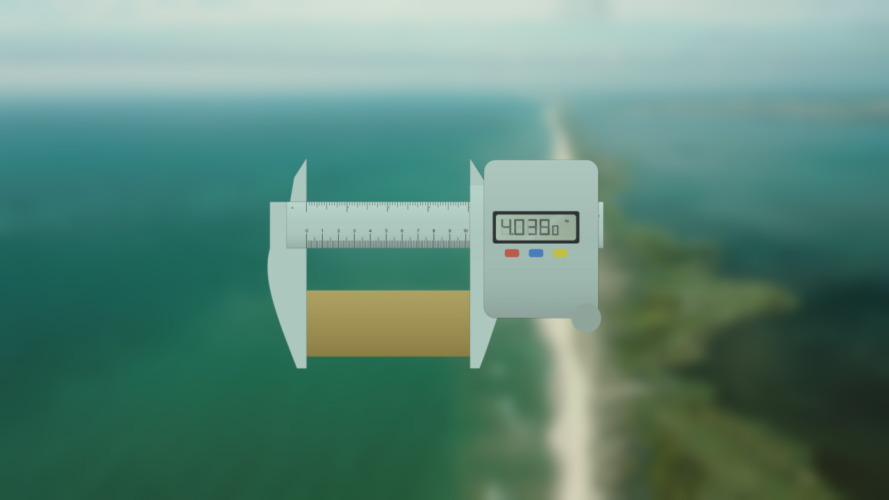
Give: 4.0380
